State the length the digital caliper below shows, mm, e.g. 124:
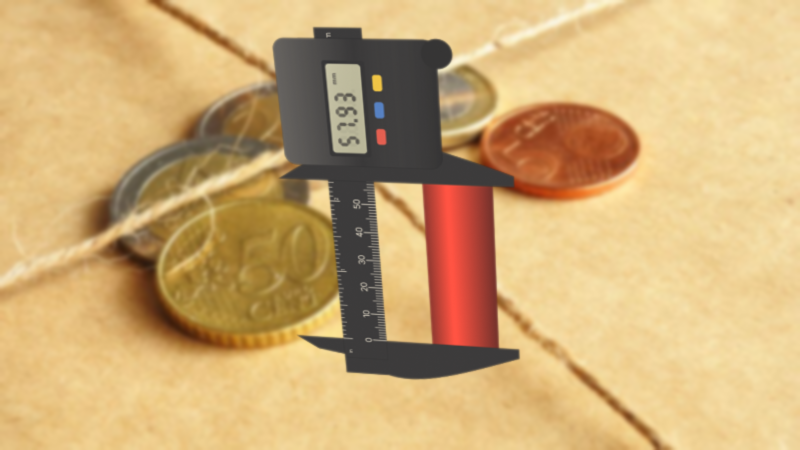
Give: 57.93
